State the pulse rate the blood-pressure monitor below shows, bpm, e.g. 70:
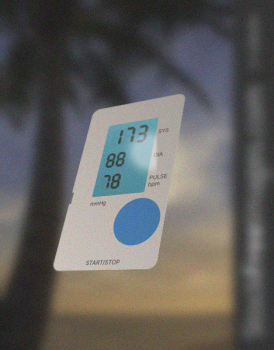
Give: 78
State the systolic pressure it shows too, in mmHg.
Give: 173
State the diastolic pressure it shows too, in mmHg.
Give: 88
